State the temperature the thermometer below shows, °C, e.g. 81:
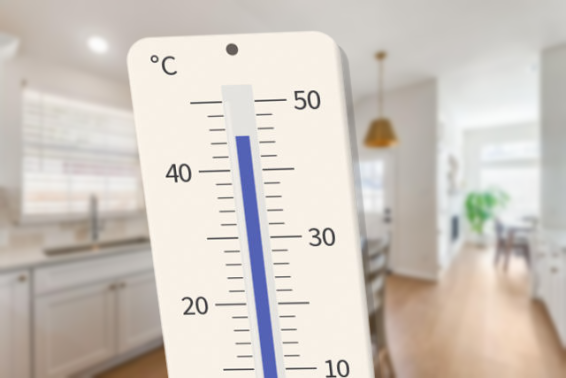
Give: 45
